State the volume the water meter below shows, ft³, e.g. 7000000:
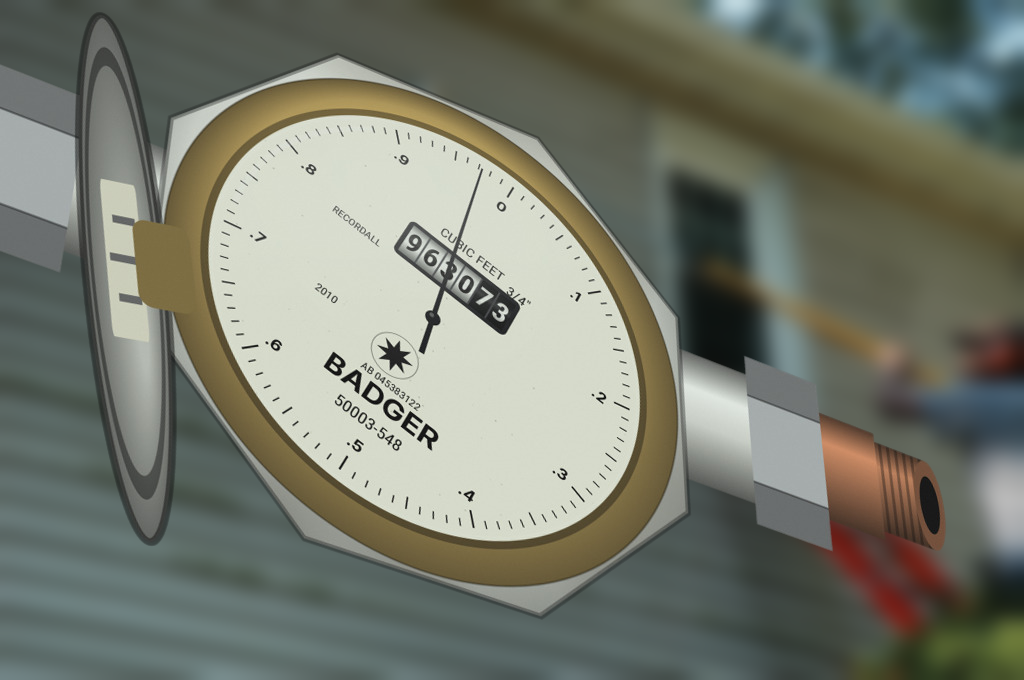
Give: 963072.97
